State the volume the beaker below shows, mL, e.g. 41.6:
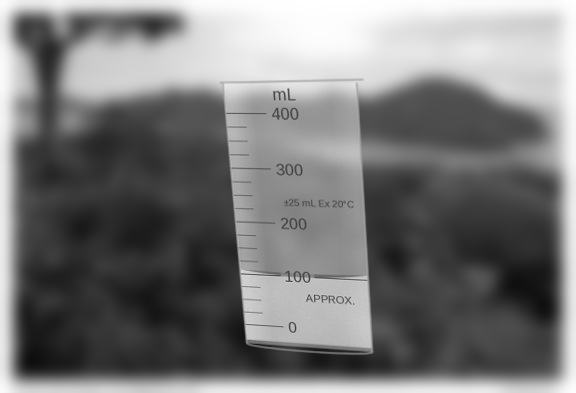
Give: 100
